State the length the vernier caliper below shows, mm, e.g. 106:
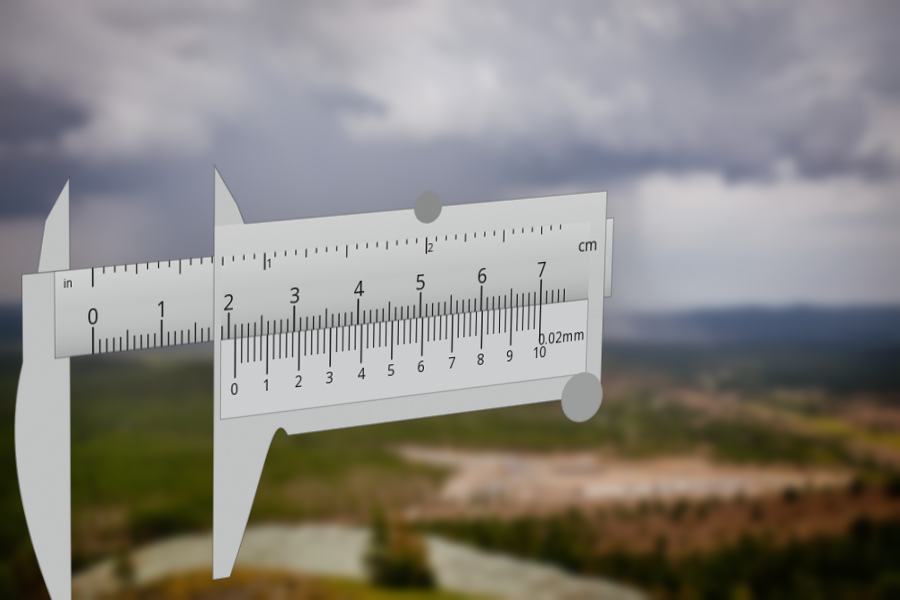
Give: 21.0
